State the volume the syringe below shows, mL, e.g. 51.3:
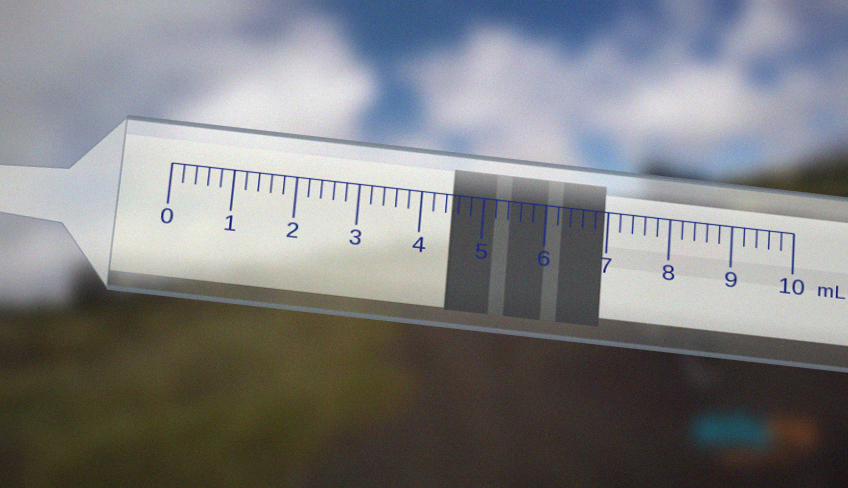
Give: 4.5
